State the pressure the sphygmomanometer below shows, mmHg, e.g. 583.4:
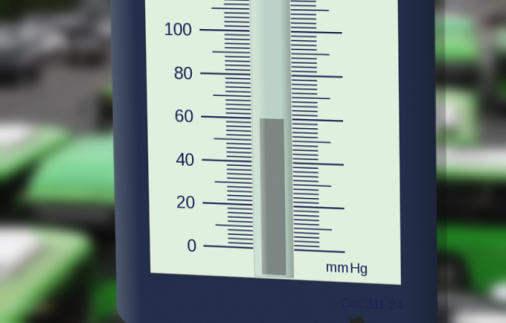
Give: 60
